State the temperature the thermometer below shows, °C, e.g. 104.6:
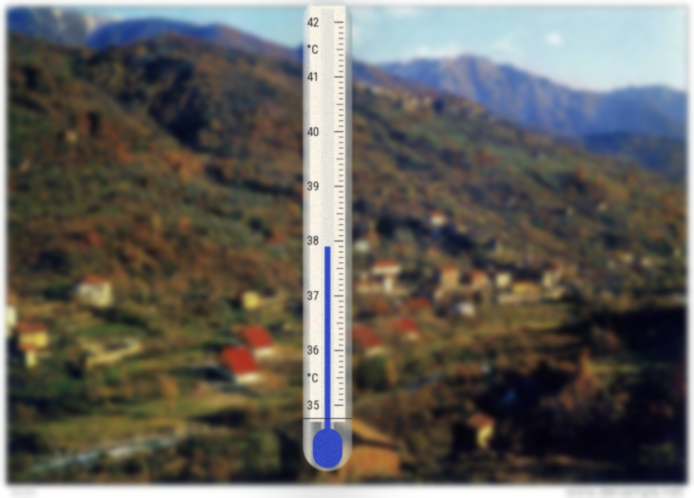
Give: 37.9
